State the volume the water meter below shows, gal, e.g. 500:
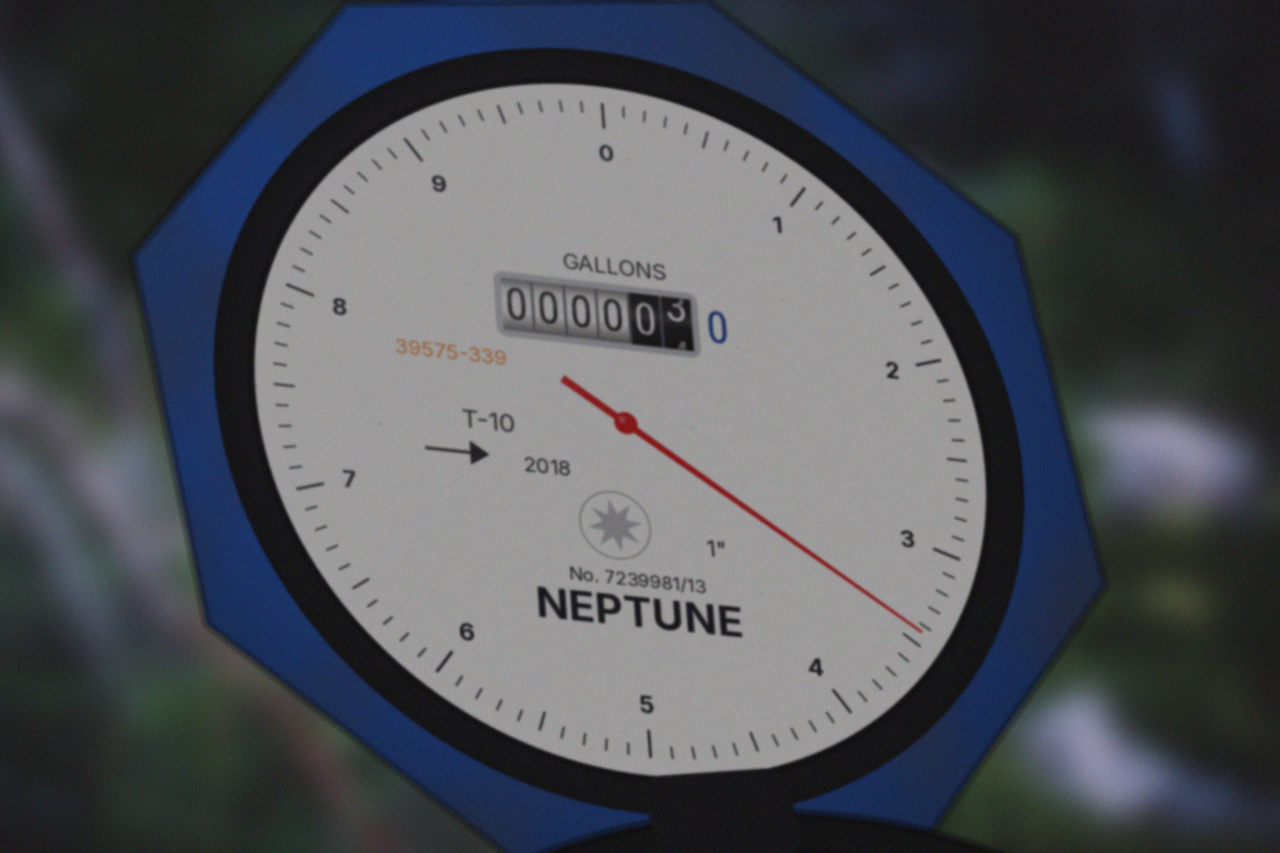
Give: 33.4
